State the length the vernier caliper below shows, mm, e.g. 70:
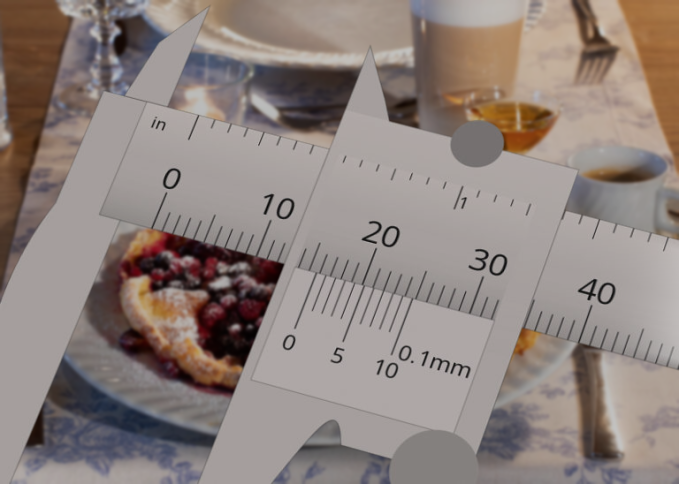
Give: 15.7
